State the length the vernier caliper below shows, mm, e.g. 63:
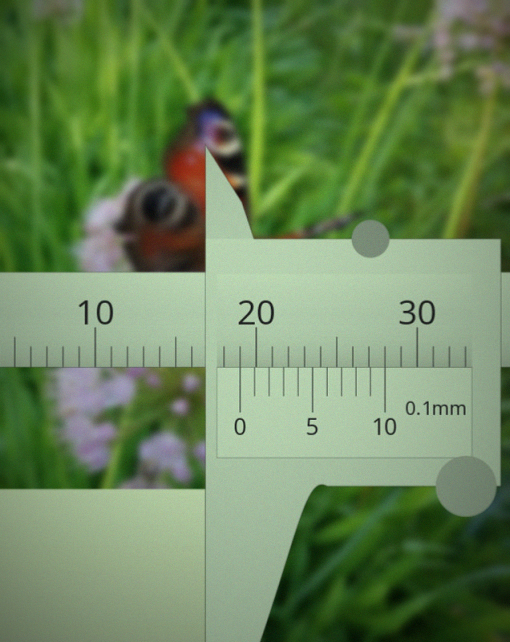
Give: 19.0
